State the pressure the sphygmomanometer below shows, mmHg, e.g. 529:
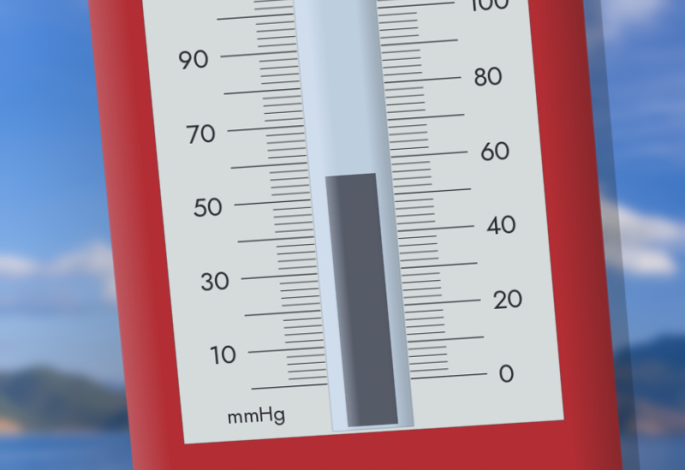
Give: 56
